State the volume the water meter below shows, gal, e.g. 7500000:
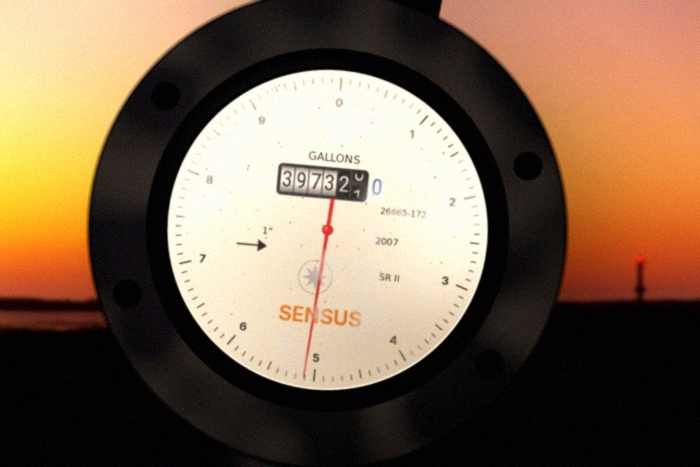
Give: 3973205.1
